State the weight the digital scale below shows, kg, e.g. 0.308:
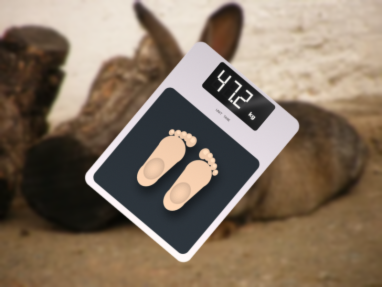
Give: 47.2
